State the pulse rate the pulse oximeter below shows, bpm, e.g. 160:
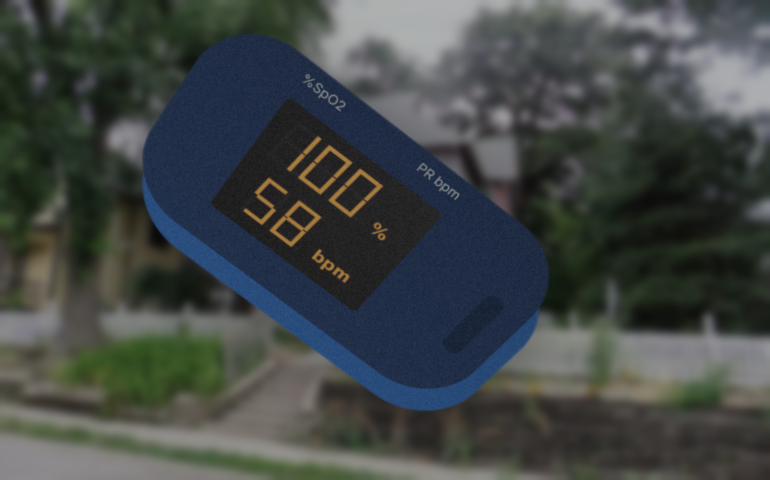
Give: 58
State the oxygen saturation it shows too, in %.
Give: 100
